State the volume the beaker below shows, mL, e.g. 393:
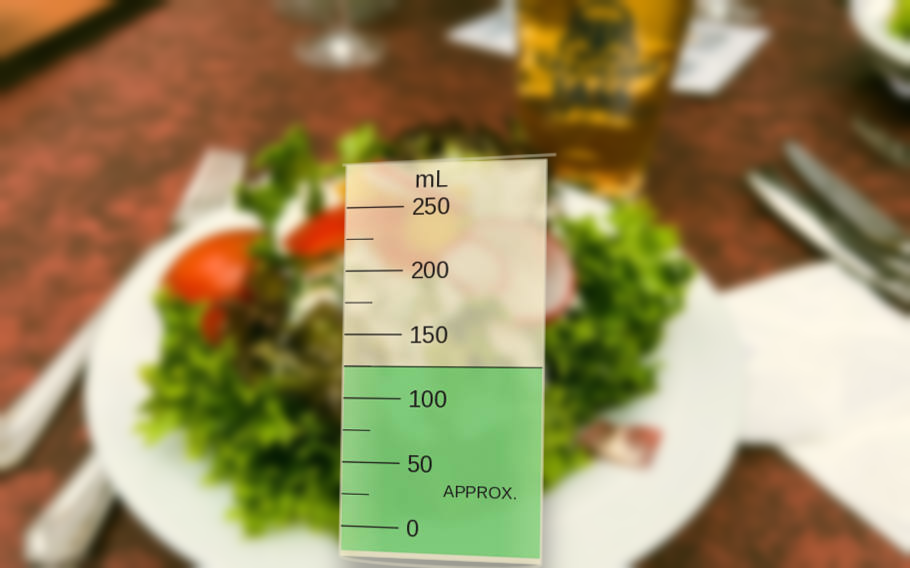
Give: 125
